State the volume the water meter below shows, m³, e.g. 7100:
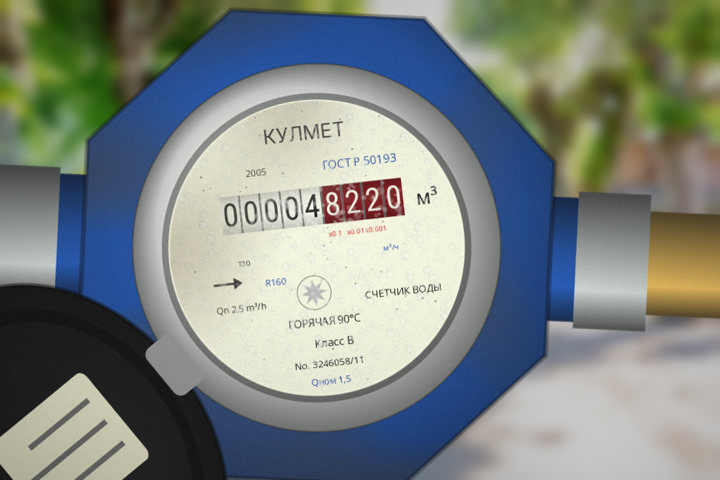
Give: 4.8220
